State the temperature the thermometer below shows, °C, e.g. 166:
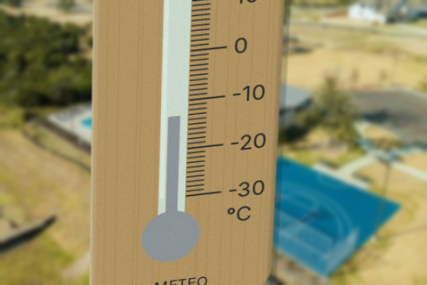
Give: -13
